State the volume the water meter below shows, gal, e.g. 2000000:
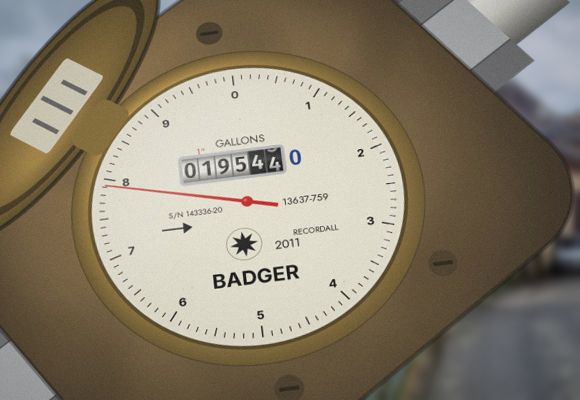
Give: 195437.9
